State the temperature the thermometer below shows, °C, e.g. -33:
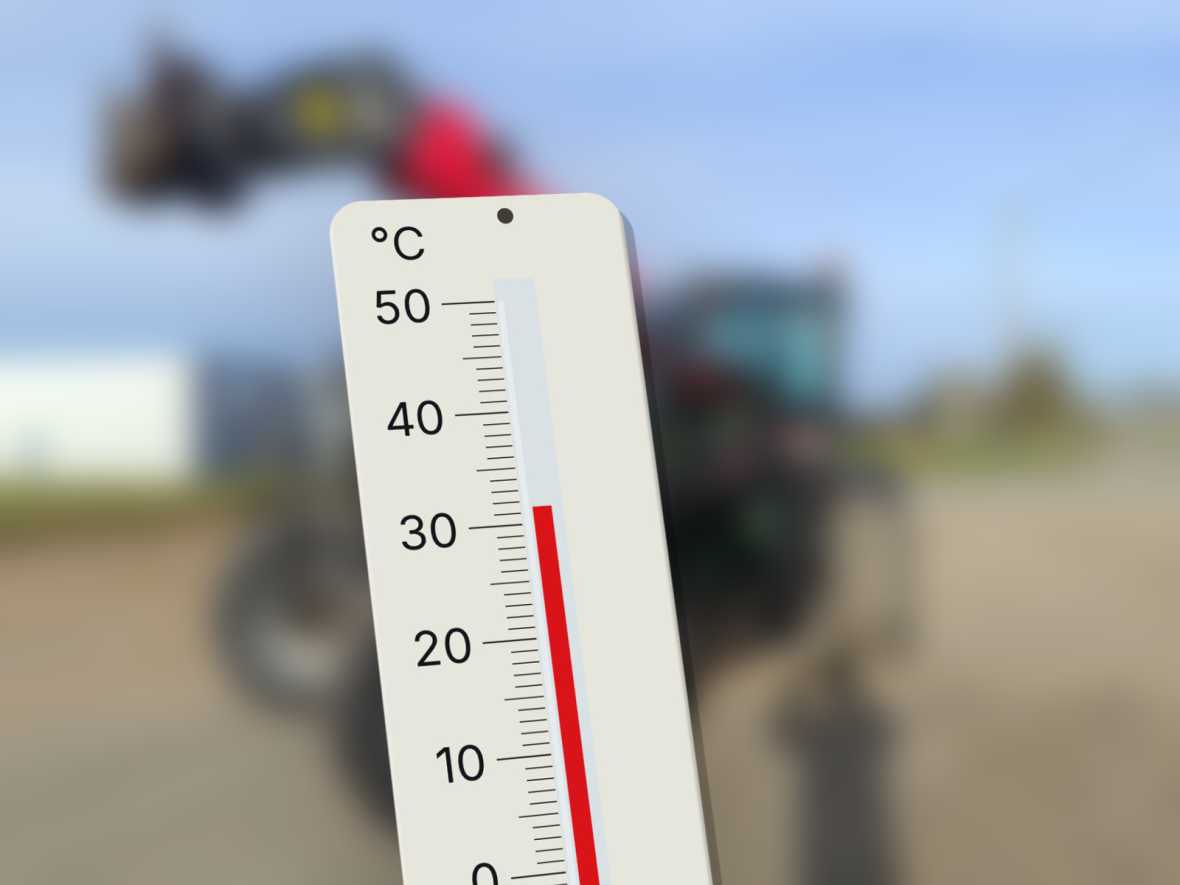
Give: 31.5
